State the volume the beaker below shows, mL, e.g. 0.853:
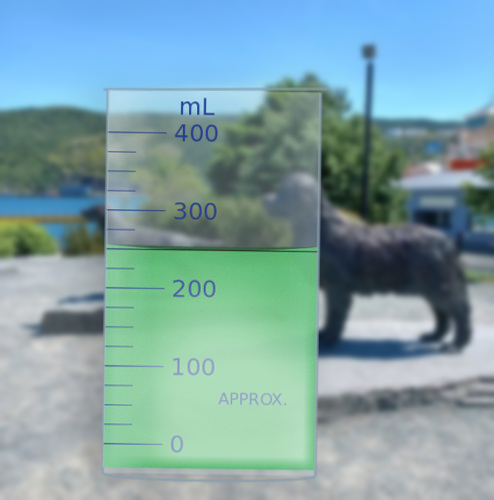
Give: 250
